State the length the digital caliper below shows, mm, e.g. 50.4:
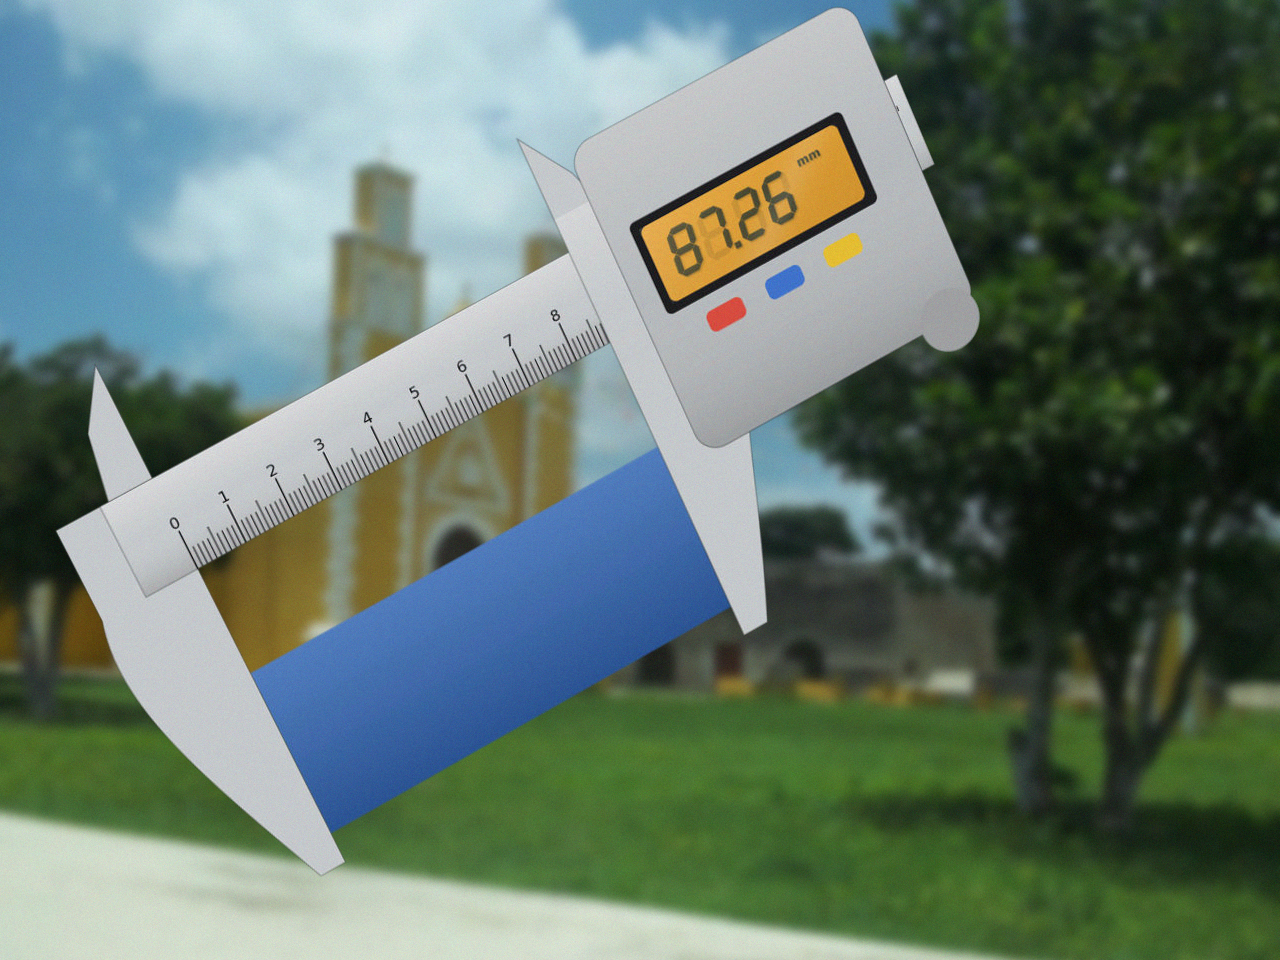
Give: 87.26
